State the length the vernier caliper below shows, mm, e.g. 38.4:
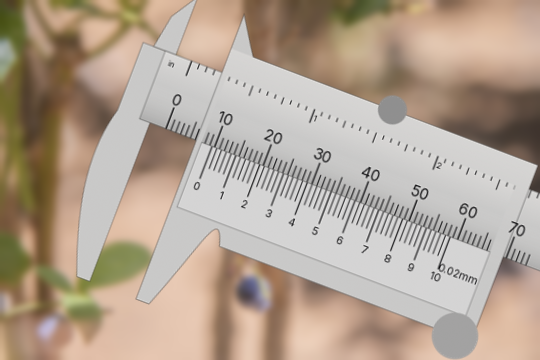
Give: 9.5
